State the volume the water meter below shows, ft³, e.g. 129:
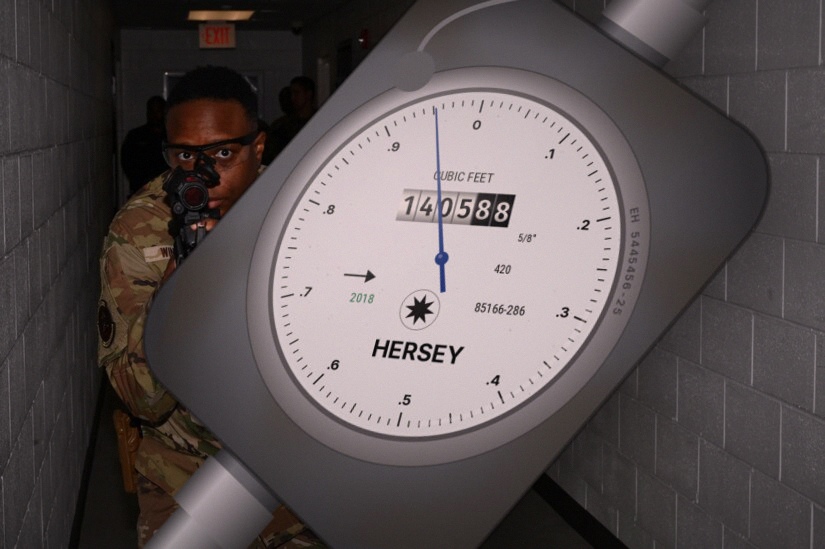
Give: 140587.95
